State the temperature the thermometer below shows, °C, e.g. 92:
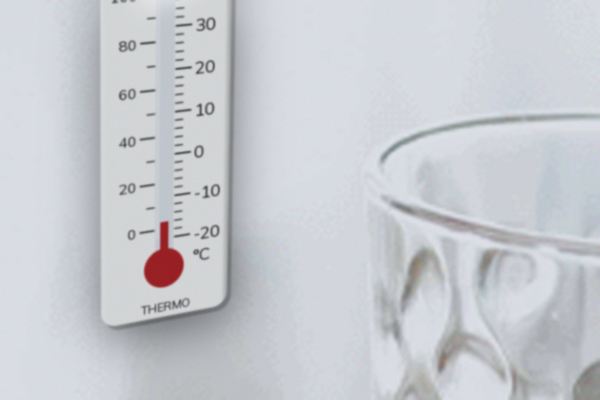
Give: -16
